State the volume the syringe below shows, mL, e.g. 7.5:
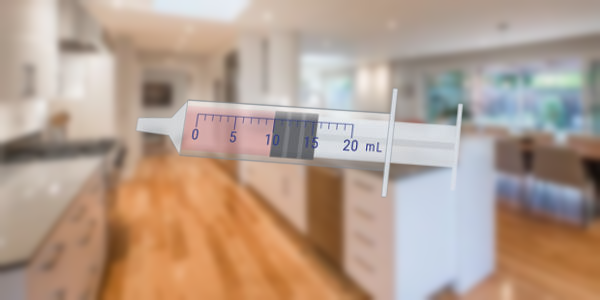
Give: 10
